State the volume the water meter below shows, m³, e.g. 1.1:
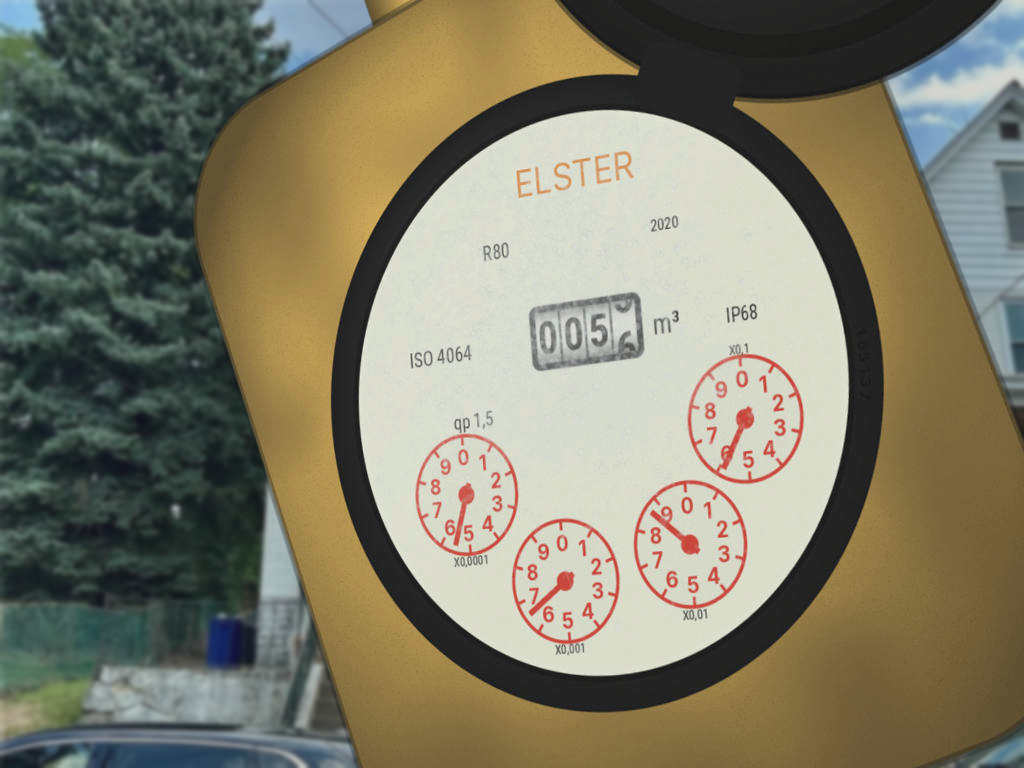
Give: 55.5865
